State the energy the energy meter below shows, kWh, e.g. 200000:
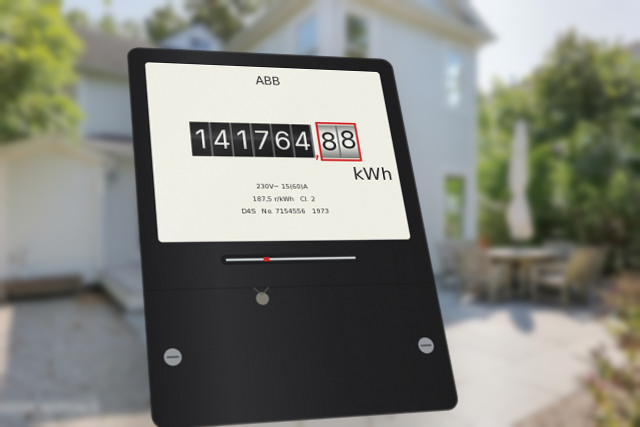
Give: 141764.88
